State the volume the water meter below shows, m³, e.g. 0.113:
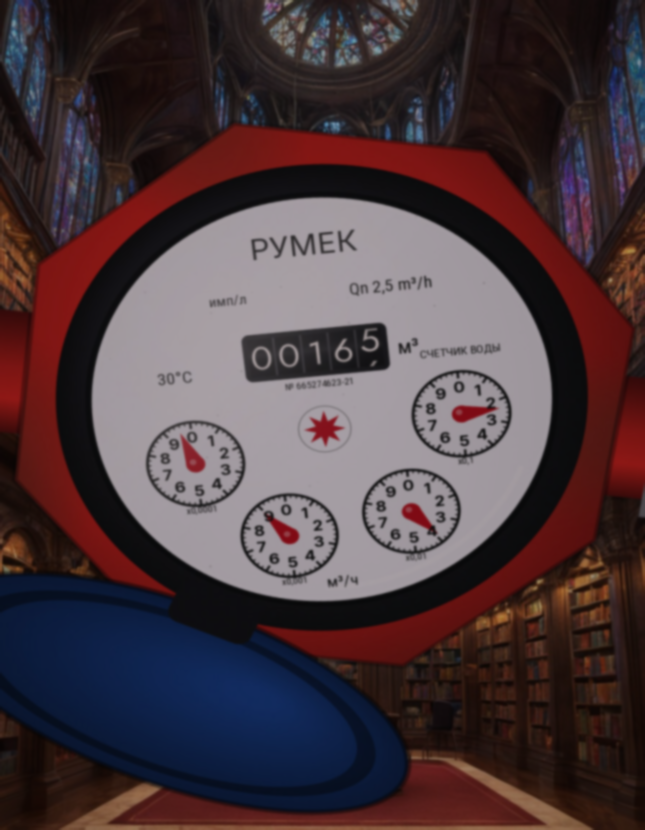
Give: 165.2389
